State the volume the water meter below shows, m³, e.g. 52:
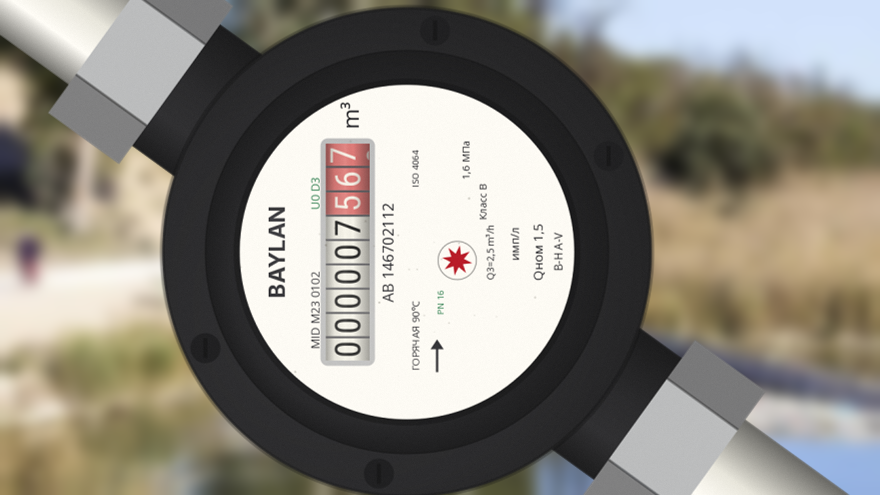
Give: 7.567
